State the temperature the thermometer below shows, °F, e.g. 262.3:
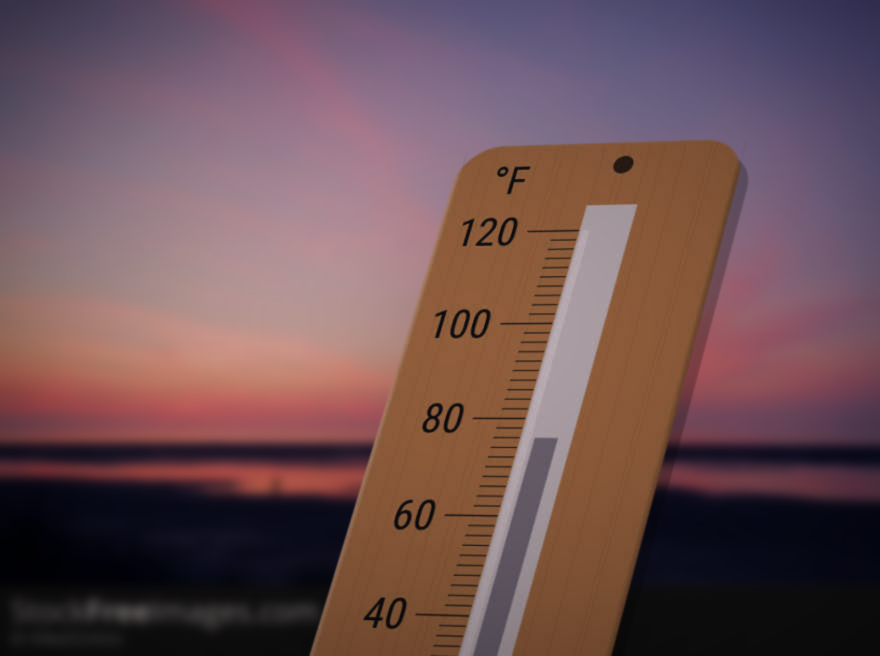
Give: 76
